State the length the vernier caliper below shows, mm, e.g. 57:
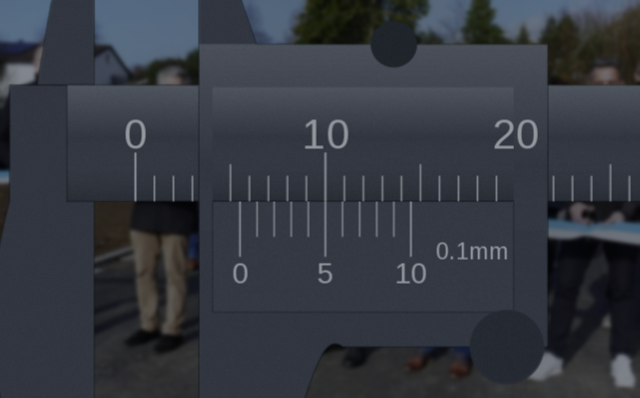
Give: 5.5
